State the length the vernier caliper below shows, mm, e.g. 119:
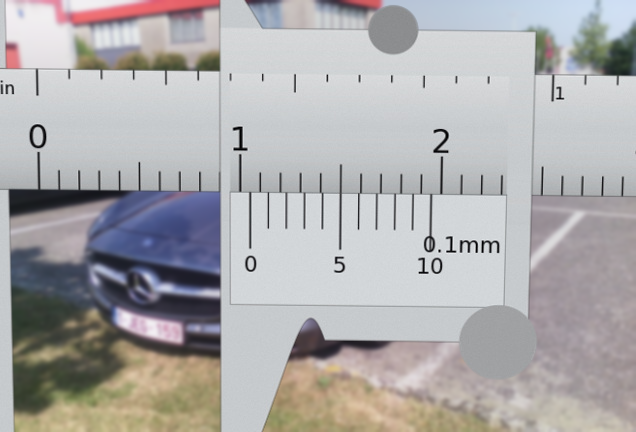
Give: 10.5
